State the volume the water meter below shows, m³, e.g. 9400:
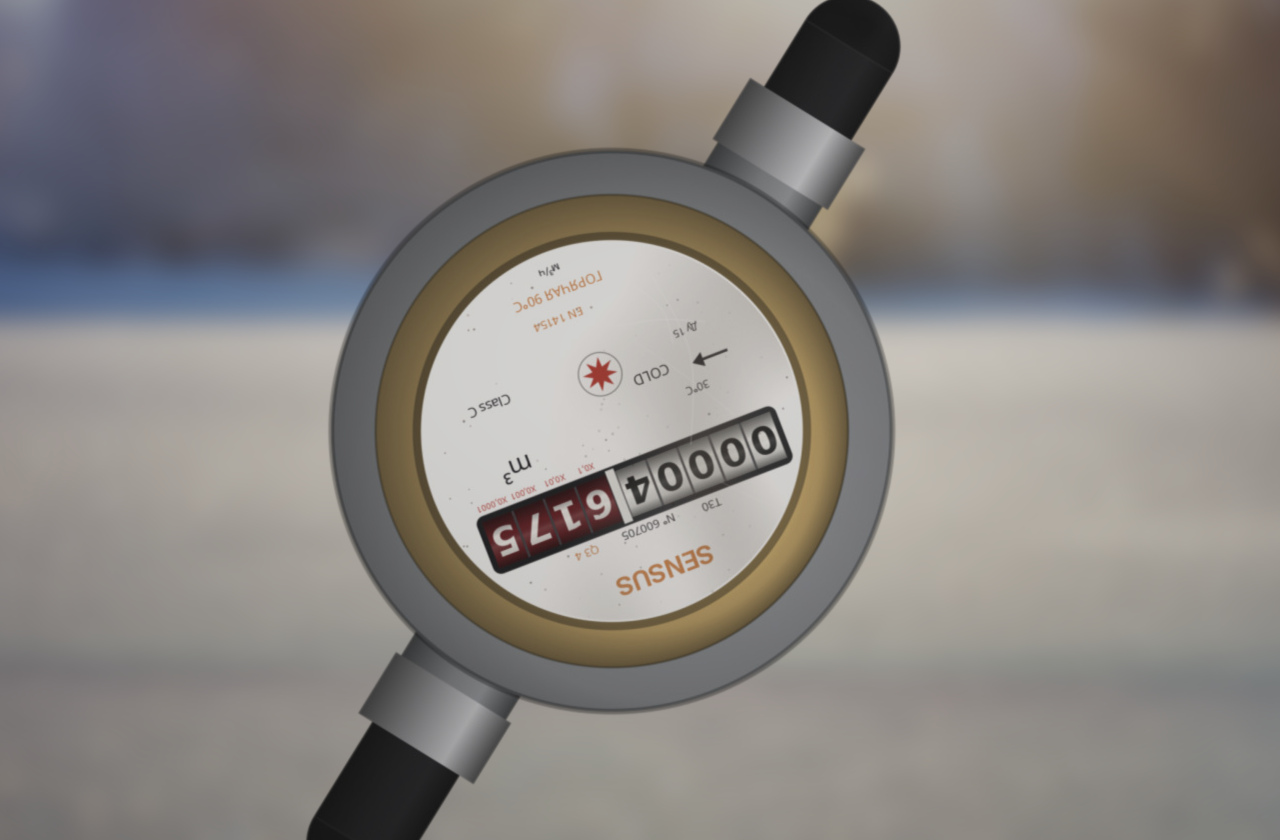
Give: 4.6175
